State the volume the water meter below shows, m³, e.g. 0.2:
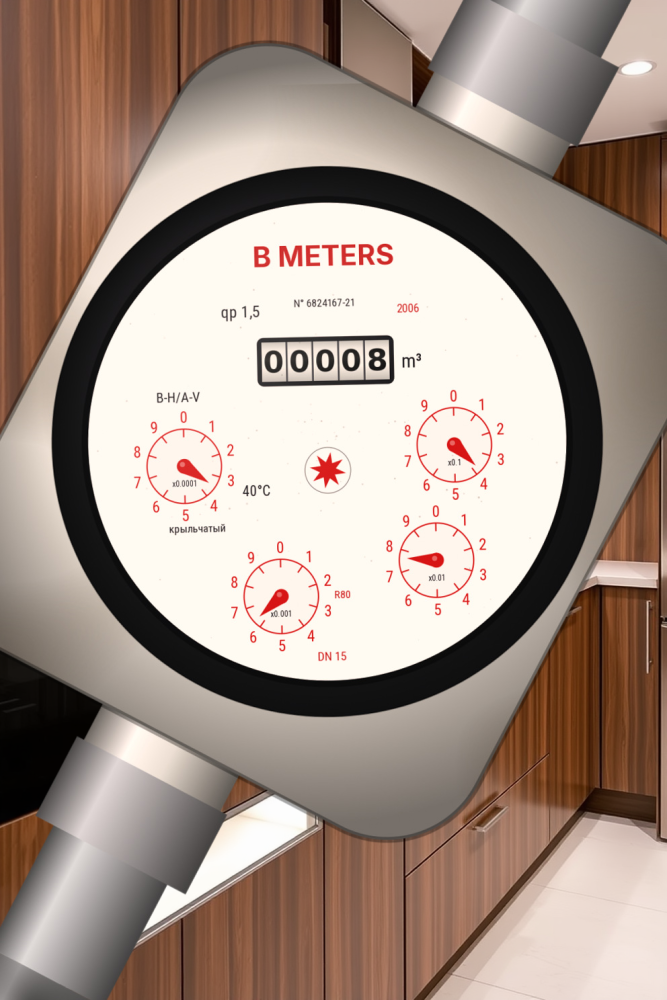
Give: 8.3763
